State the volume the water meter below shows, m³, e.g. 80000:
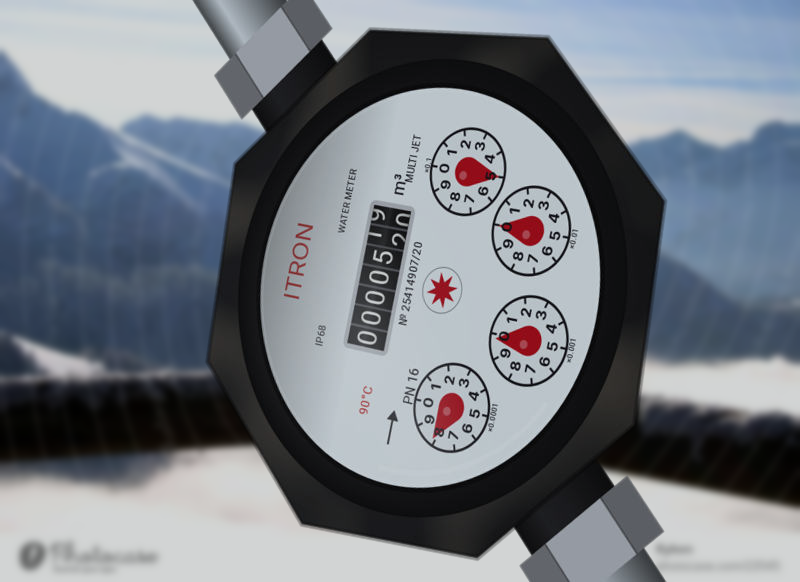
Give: 519.4998
